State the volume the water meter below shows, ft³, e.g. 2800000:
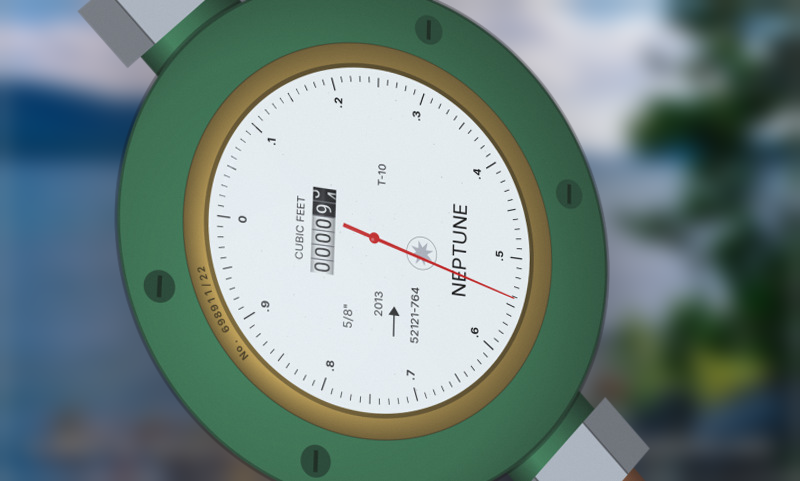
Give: 93.54
